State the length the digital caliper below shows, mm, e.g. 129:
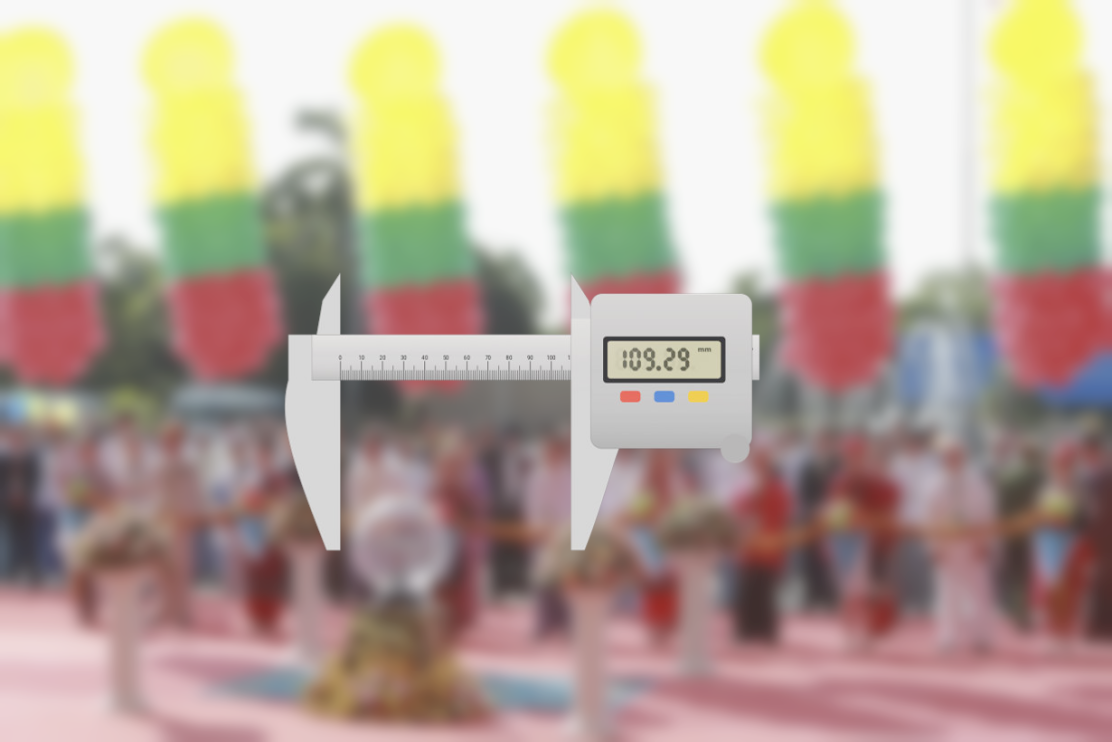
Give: 109.29
